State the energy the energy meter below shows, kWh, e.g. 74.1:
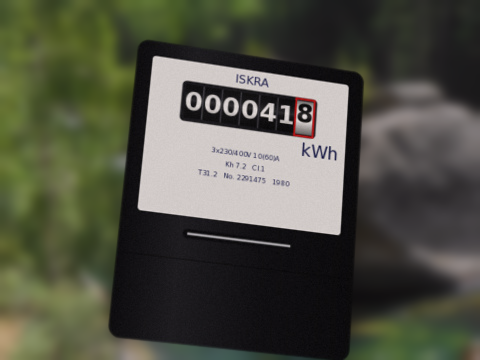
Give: 41.8
